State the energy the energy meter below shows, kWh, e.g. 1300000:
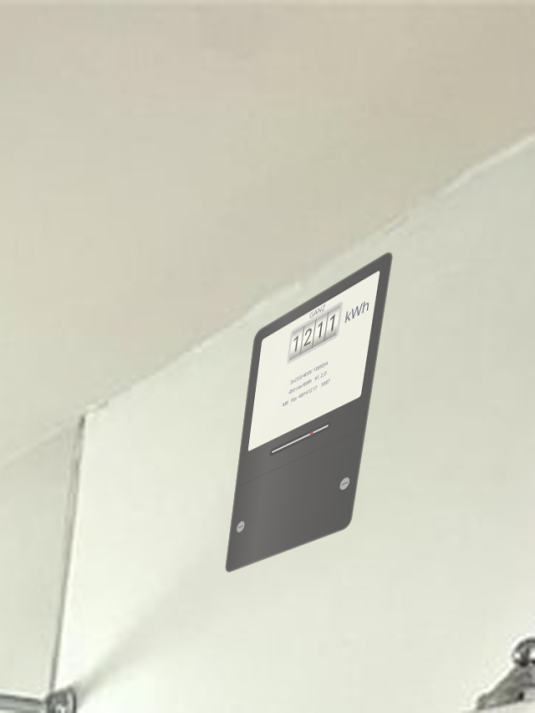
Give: 1211
